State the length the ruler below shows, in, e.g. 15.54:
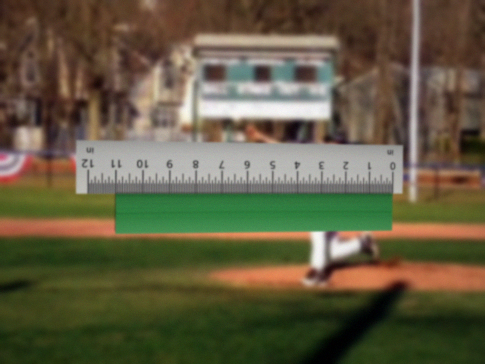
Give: 11
